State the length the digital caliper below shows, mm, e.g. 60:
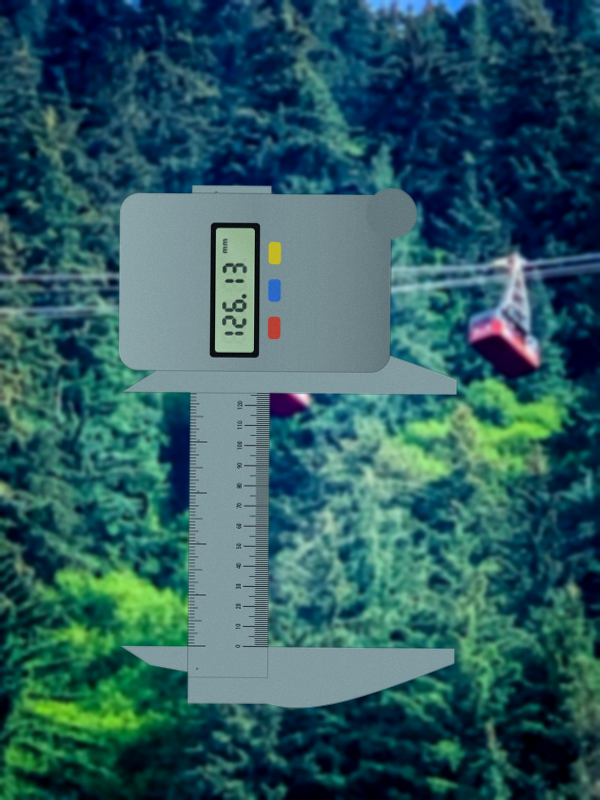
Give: 126.13
